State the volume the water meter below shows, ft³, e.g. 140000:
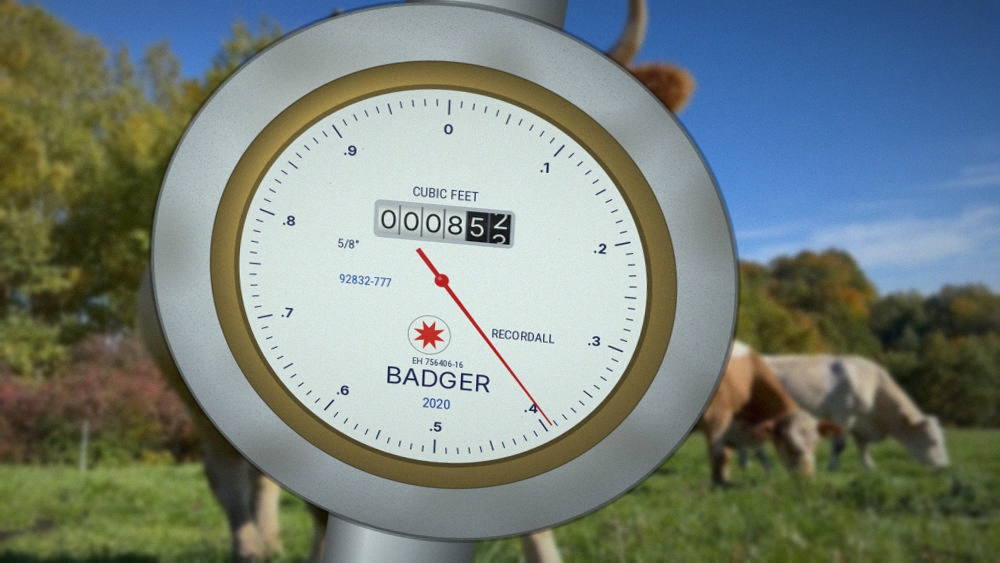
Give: 852.39
